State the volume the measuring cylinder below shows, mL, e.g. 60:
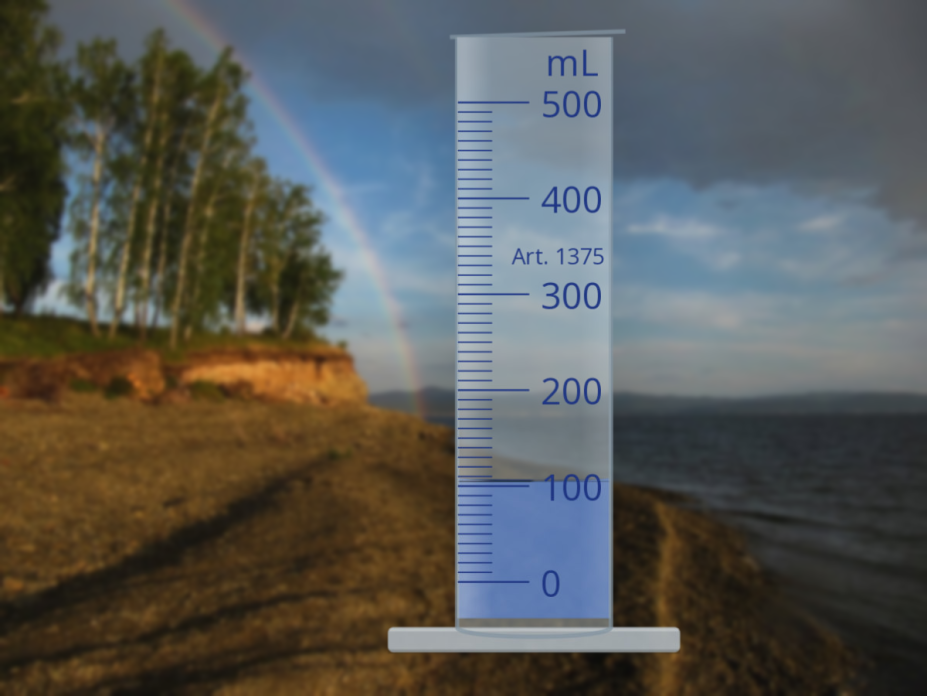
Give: 105
